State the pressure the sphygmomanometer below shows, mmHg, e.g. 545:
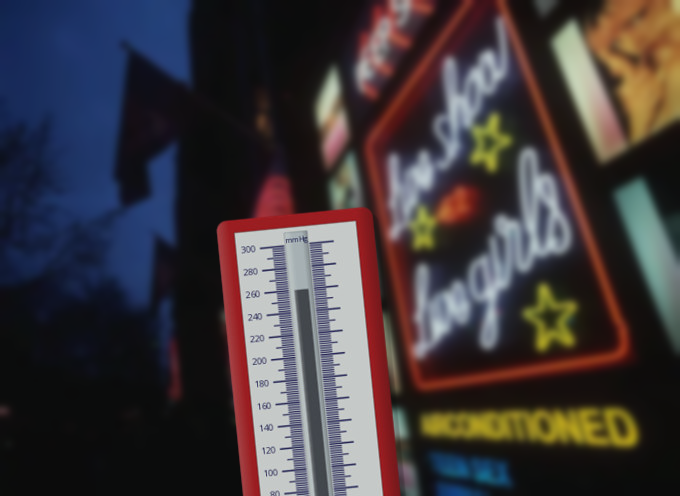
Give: 260
